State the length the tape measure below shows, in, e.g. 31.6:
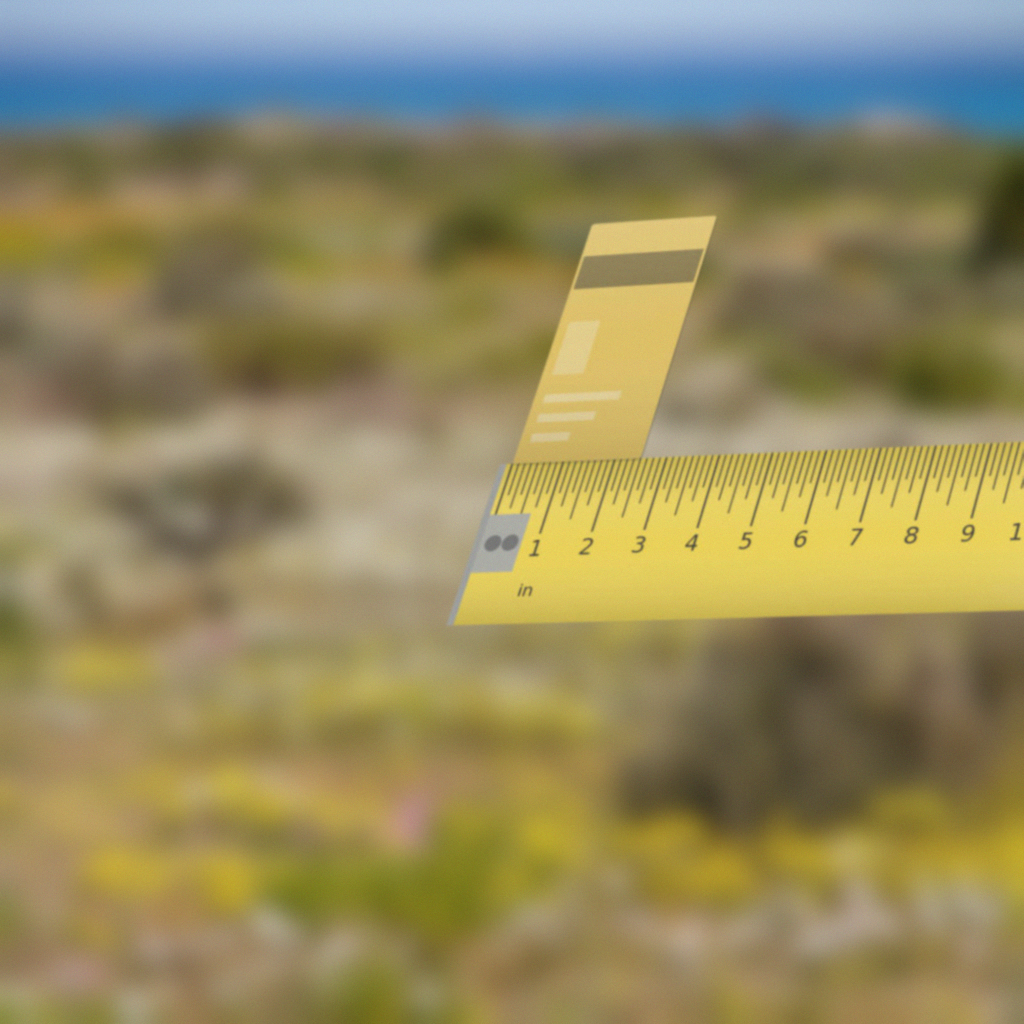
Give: 2.5
